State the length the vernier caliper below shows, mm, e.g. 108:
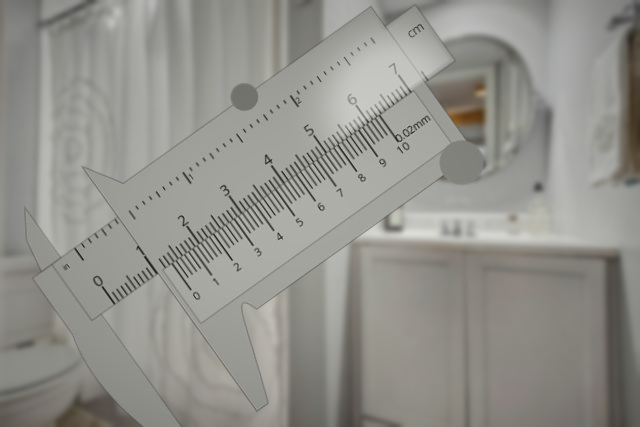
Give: 13.5
